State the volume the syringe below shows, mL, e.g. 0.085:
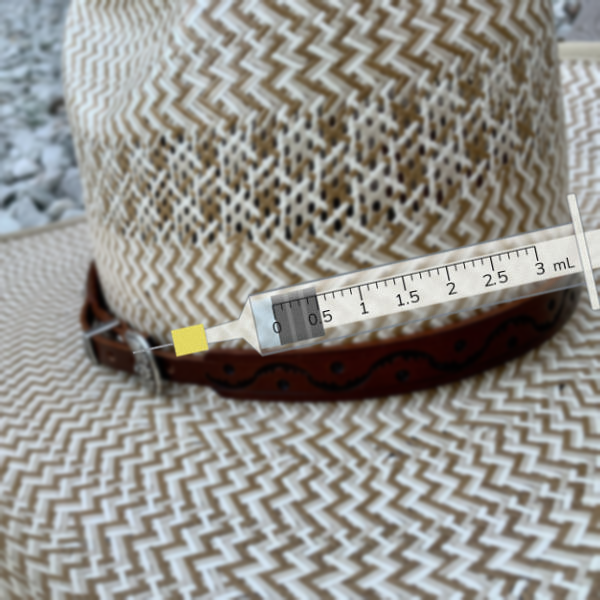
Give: 0
